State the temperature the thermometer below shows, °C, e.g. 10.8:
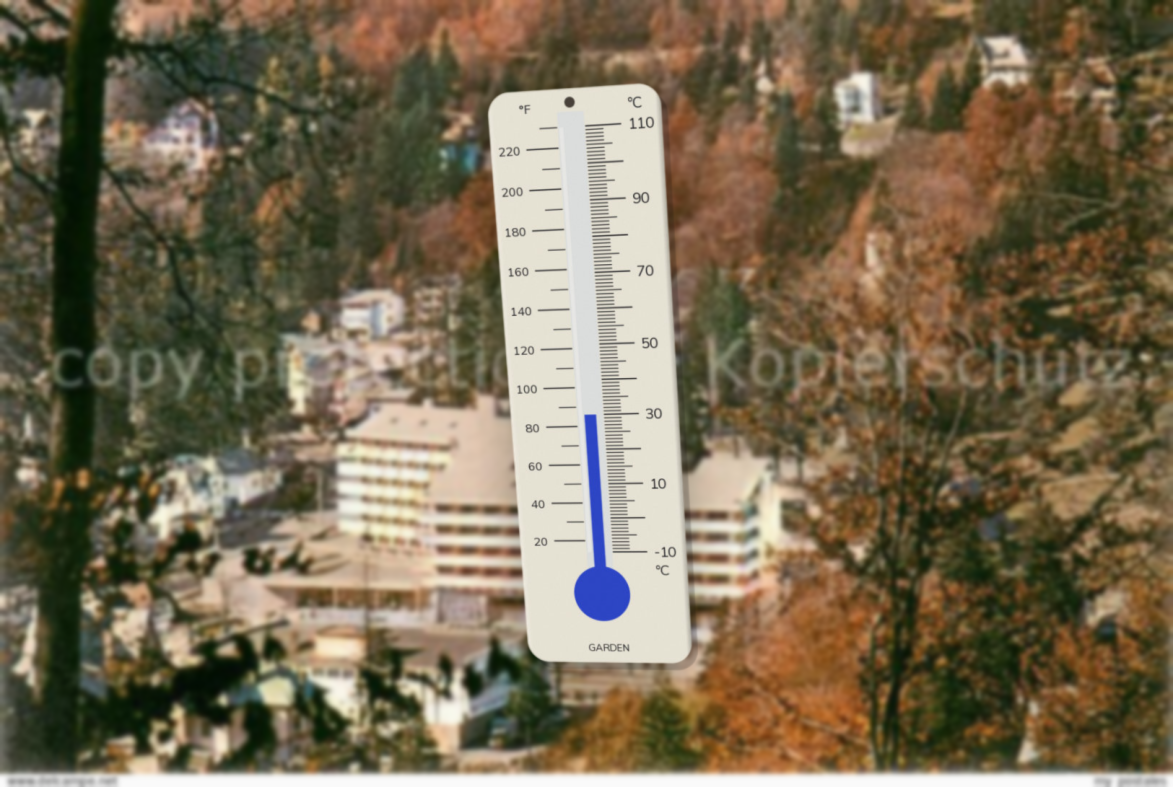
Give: 30
